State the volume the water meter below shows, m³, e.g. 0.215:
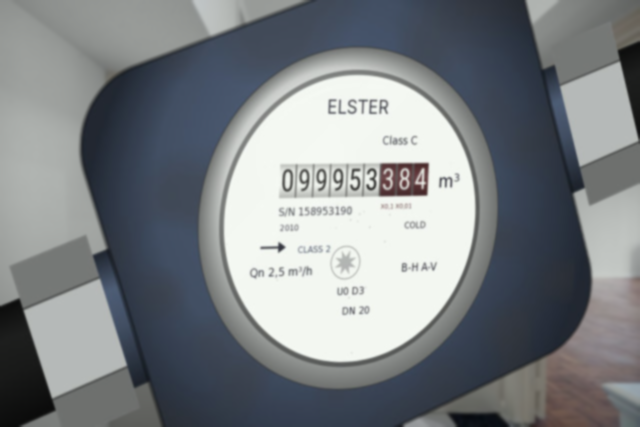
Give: 99953.384
